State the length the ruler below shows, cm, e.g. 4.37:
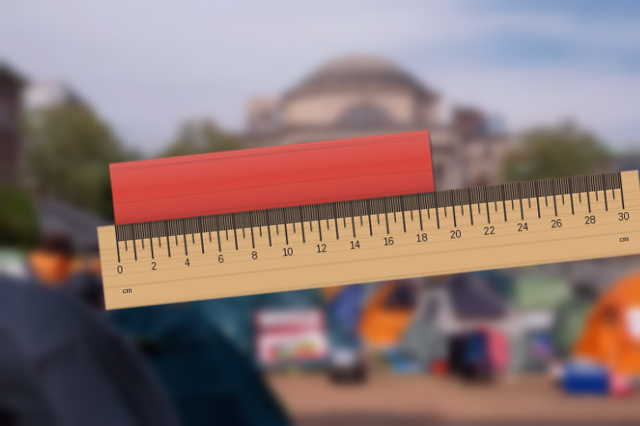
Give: 19
